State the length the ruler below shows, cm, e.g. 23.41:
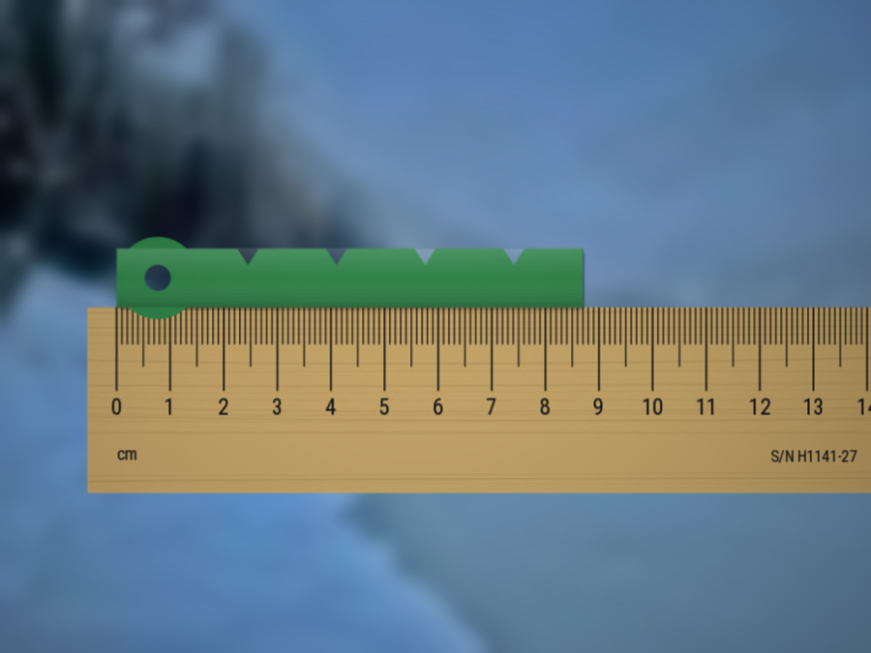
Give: 8.7
